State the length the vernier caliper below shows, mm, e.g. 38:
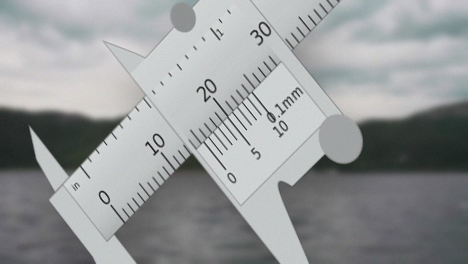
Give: 15.4
